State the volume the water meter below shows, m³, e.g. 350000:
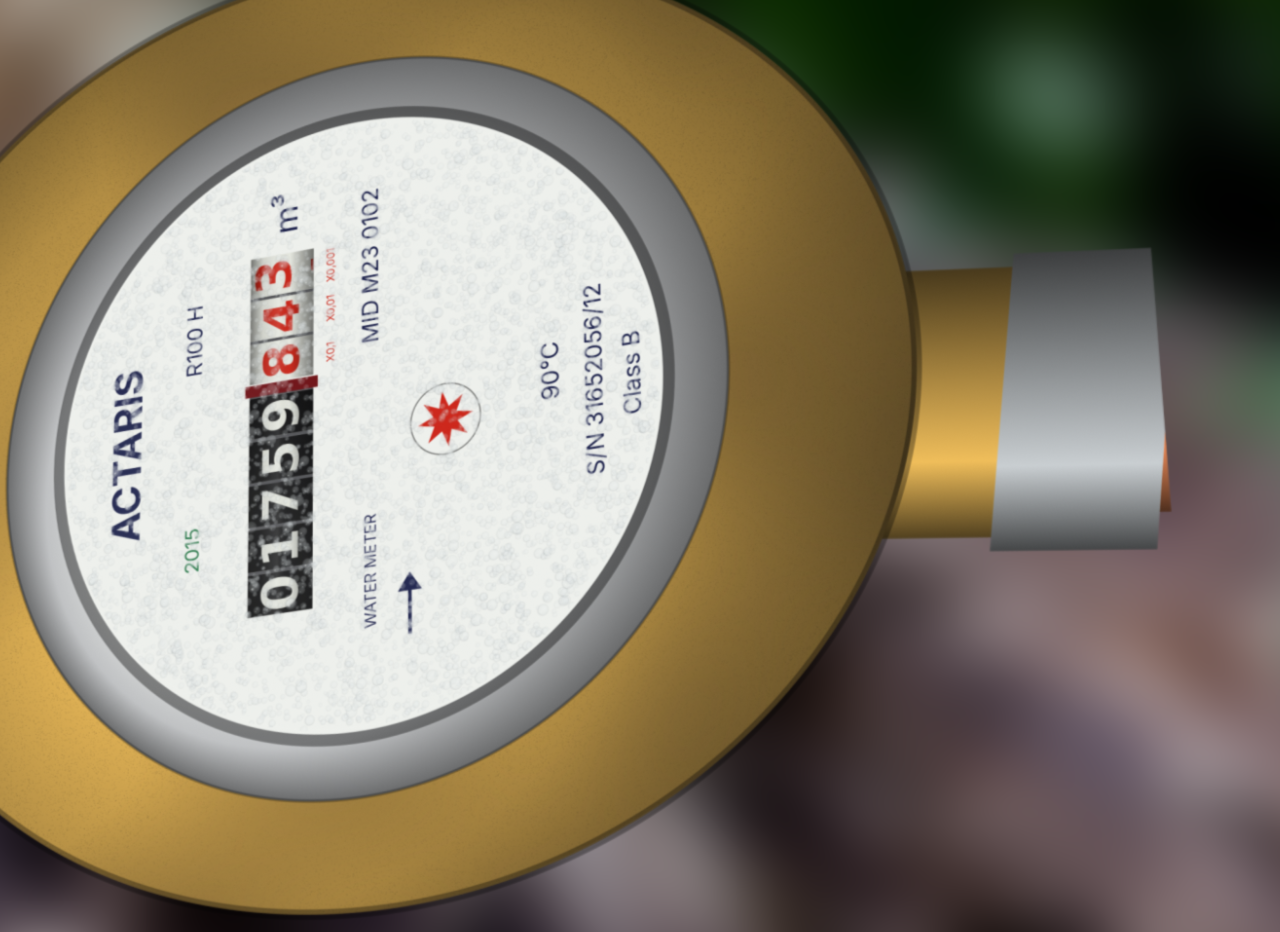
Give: 1759.843
